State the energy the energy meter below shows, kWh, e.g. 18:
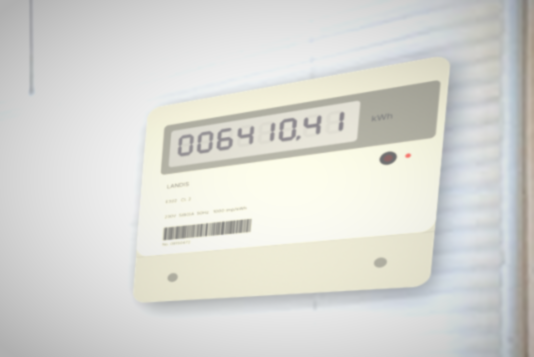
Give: 6410.41
